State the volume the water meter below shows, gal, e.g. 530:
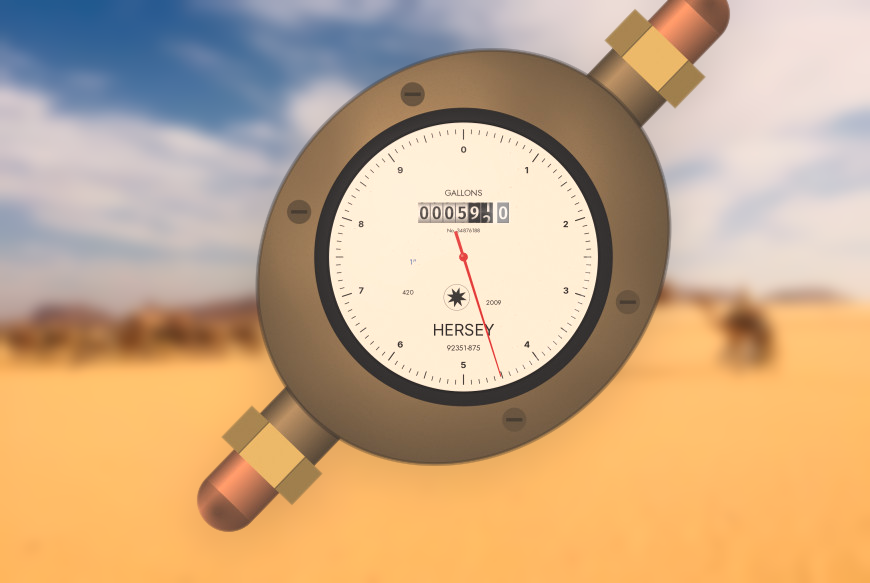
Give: 5914.5
